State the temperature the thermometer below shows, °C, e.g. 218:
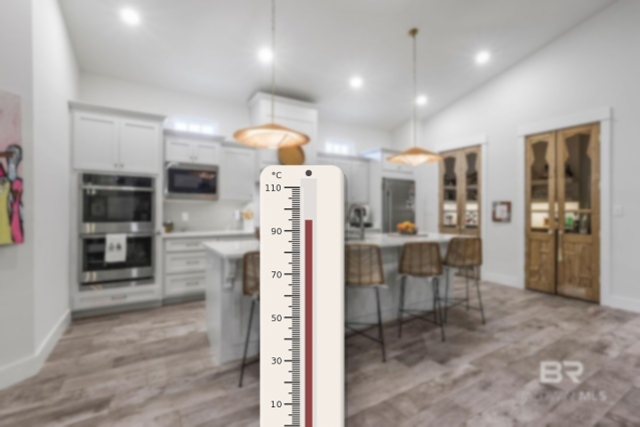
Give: 95
